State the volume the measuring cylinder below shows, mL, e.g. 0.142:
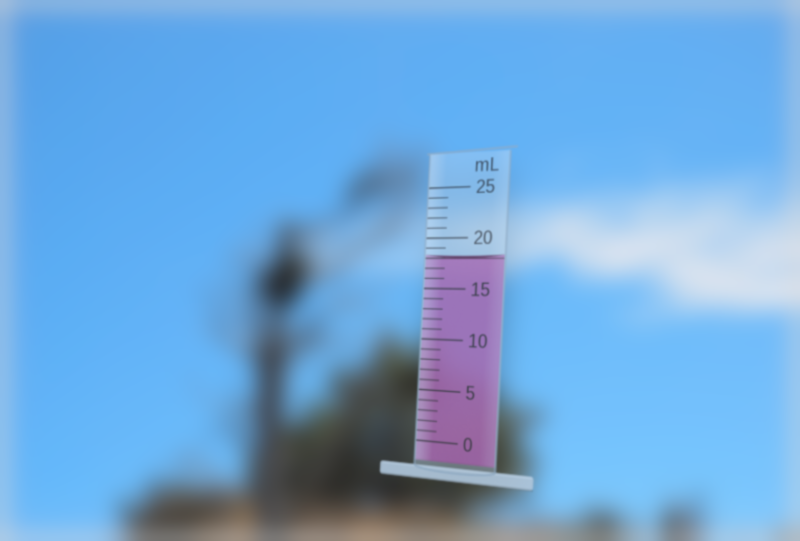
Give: 18
